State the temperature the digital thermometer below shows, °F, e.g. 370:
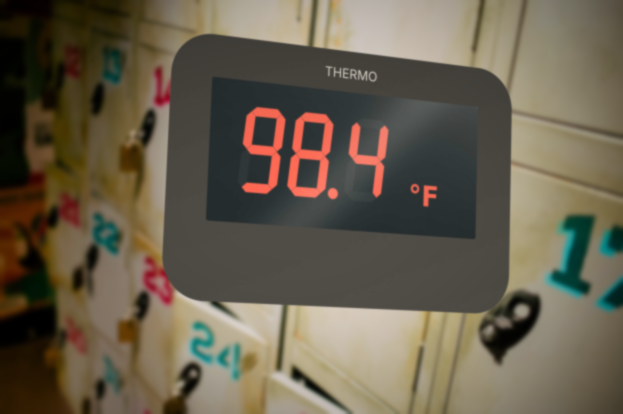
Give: 98.4
